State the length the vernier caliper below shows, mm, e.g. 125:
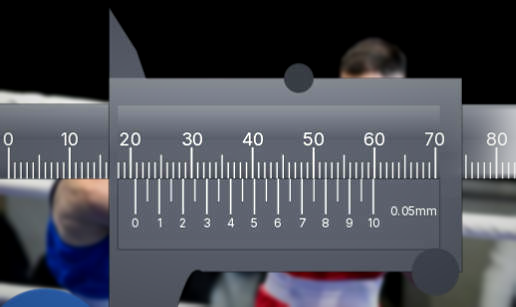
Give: 20.8
